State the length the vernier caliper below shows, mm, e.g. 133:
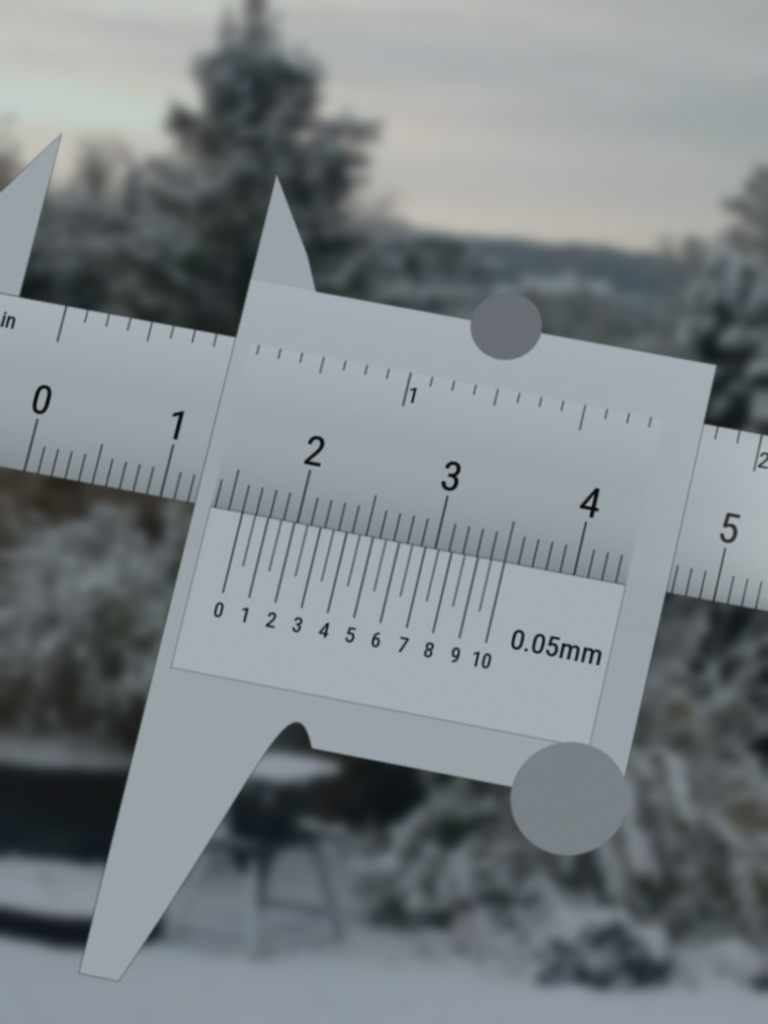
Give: 16.0
